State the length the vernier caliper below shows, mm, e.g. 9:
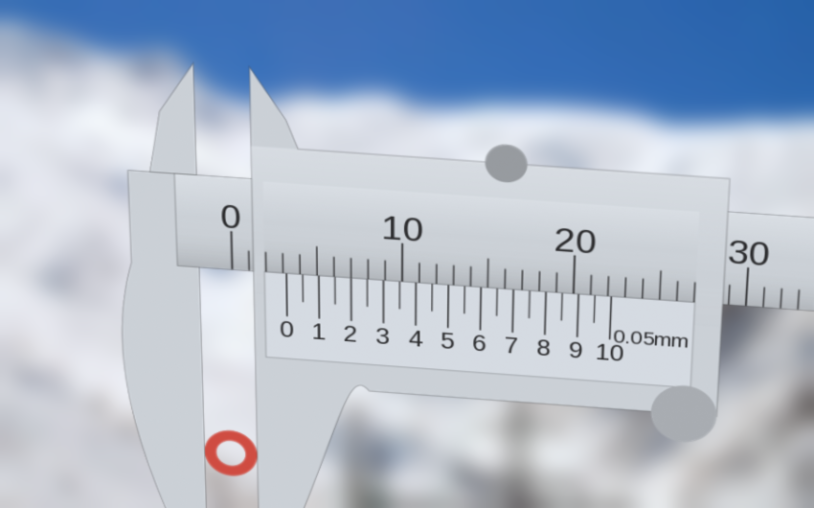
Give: 3.2
